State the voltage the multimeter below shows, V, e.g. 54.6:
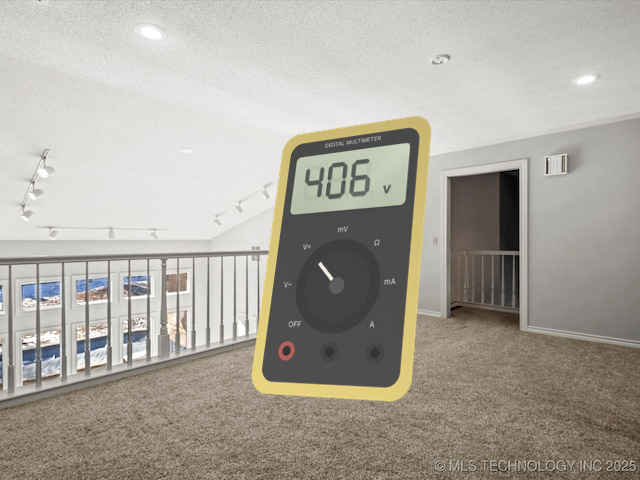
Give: 406
